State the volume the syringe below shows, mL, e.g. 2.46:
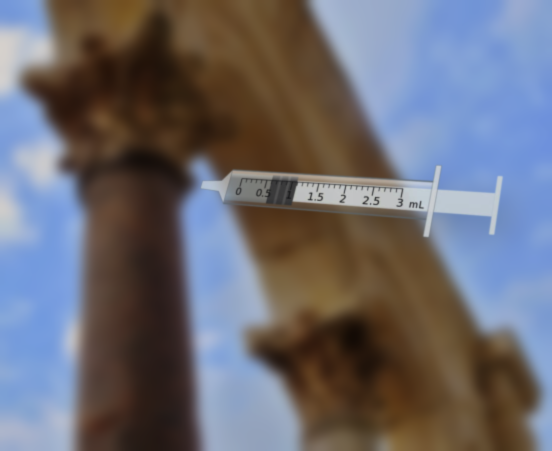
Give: 0.6
